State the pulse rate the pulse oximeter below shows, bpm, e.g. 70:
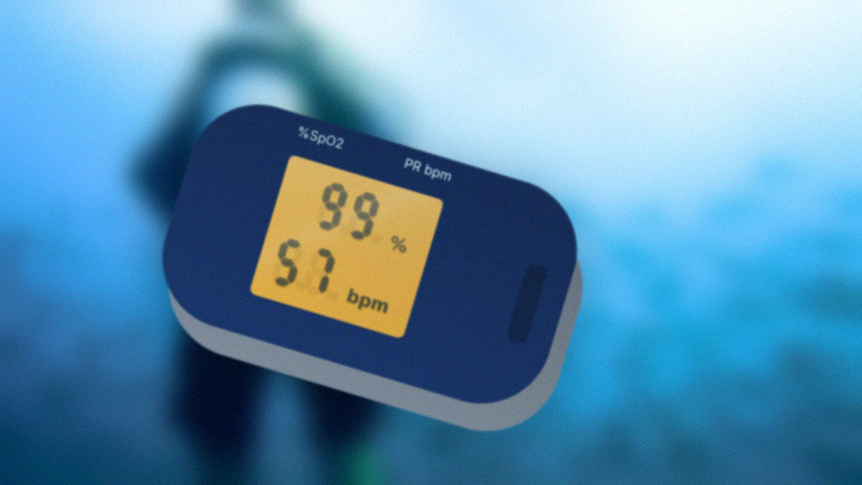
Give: 57
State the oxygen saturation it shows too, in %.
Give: 99
